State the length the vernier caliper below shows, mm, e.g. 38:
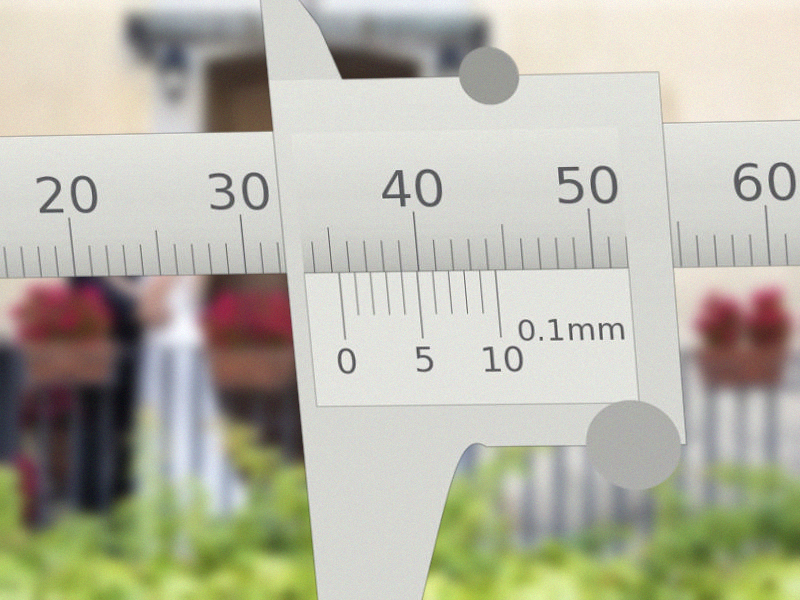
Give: 35.4
